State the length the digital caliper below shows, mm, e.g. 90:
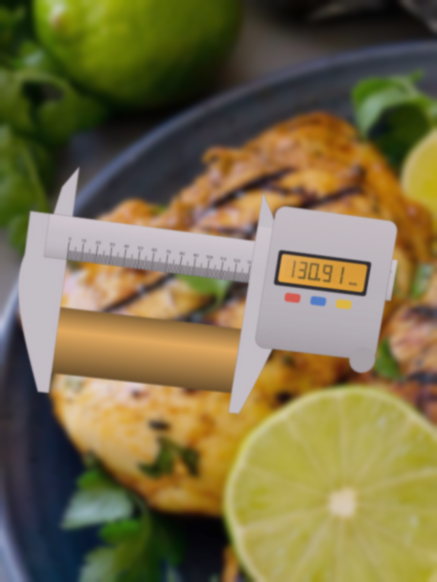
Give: 130.91
